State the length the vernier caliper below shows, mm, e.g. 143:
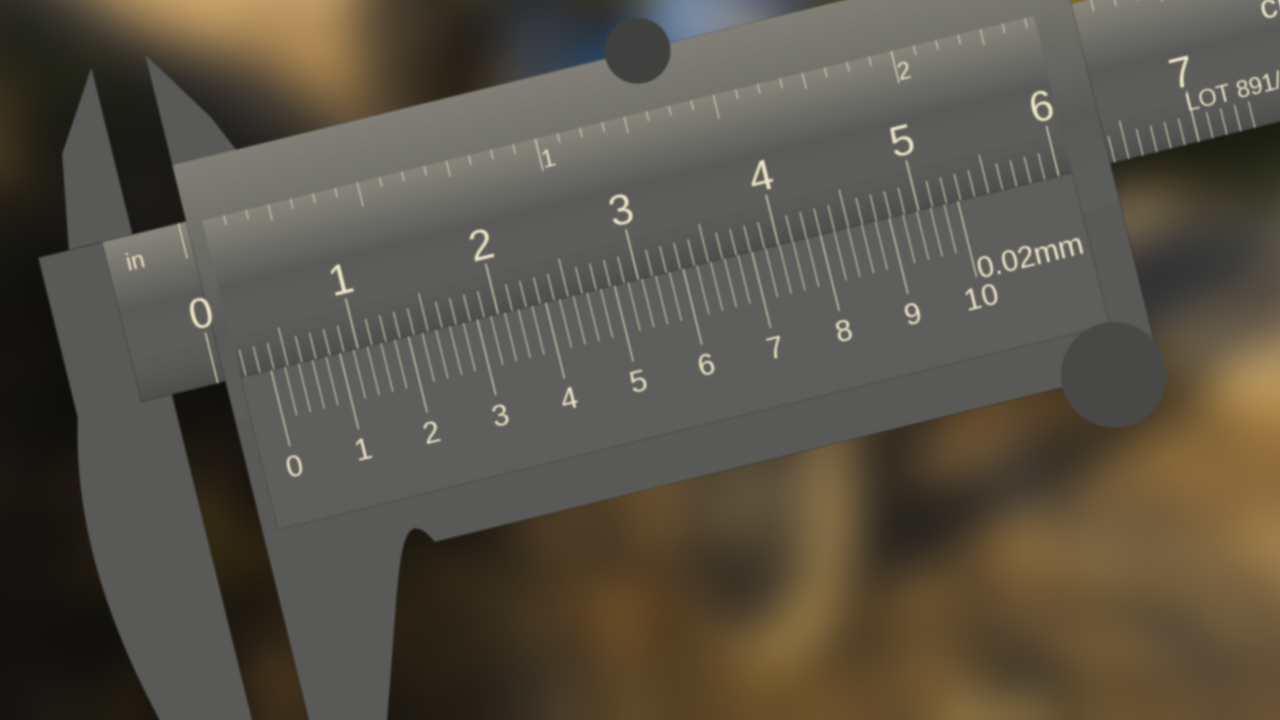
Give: 3.8
